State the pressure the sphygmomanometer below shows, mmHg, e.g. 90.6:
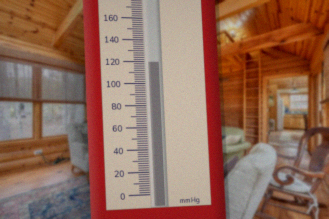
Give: 120
